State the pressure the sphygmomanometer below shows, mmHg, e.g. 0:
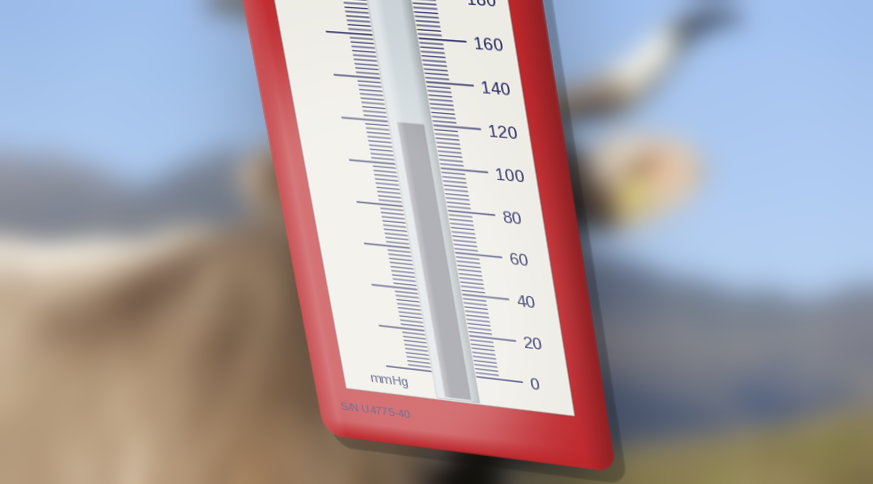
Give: 120
